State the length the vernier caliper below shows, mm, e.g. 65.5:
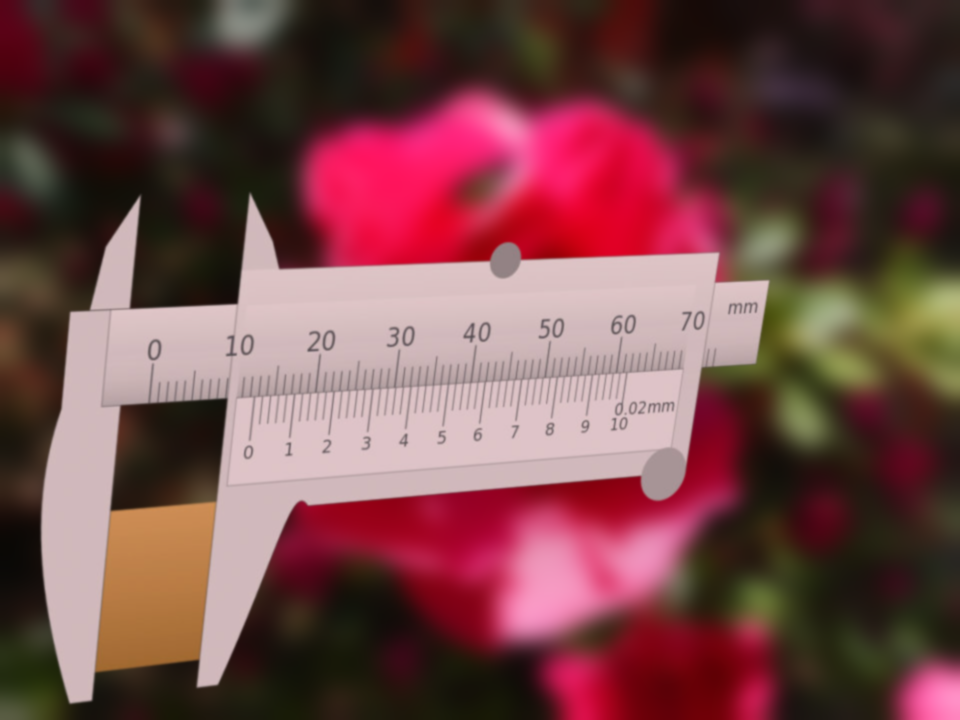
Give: 12.5
